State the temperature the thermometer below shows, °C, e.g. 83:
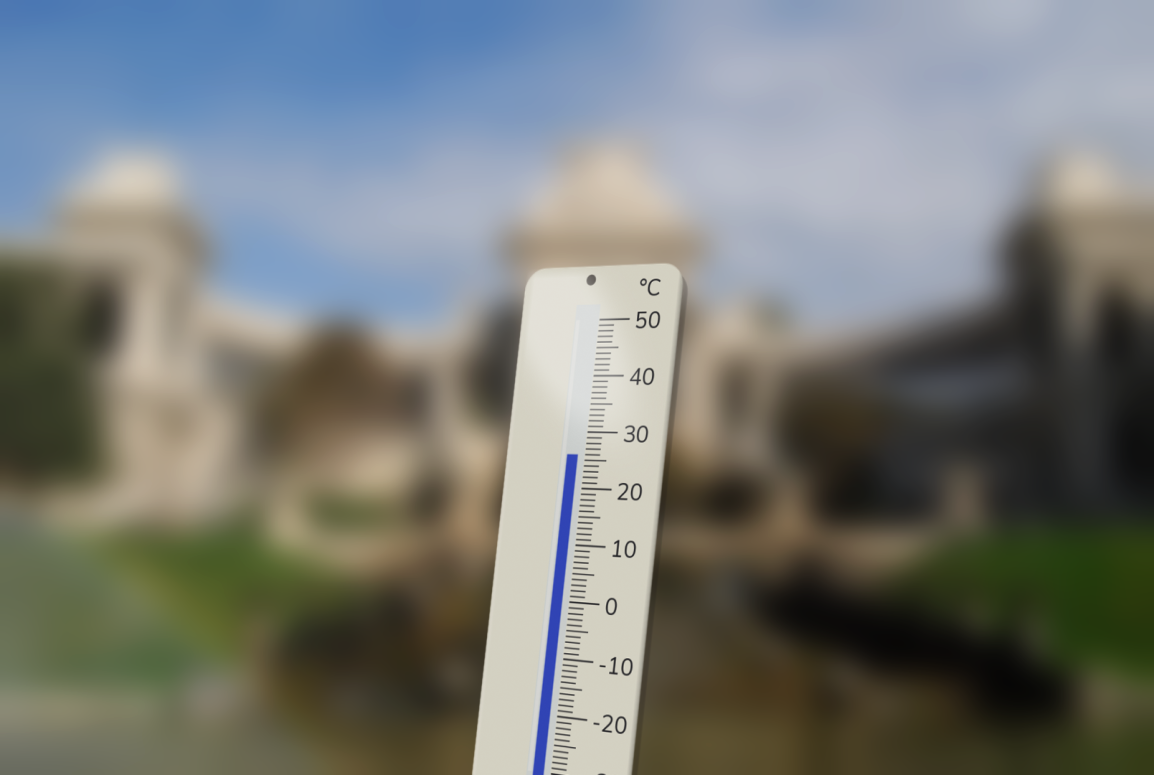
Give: 26
